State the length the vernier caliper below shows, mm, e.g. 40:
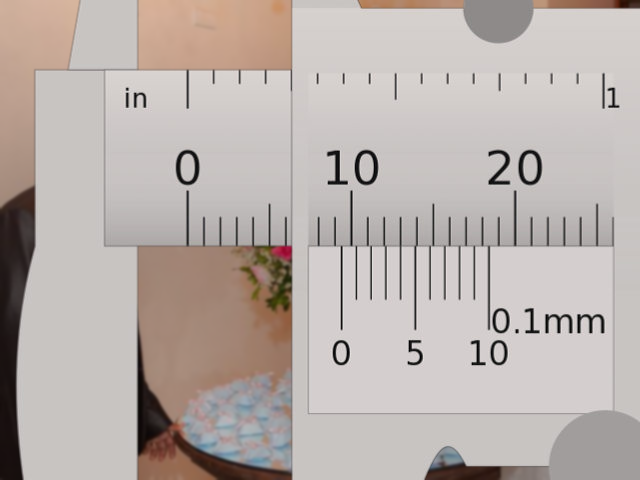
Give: 9.4
